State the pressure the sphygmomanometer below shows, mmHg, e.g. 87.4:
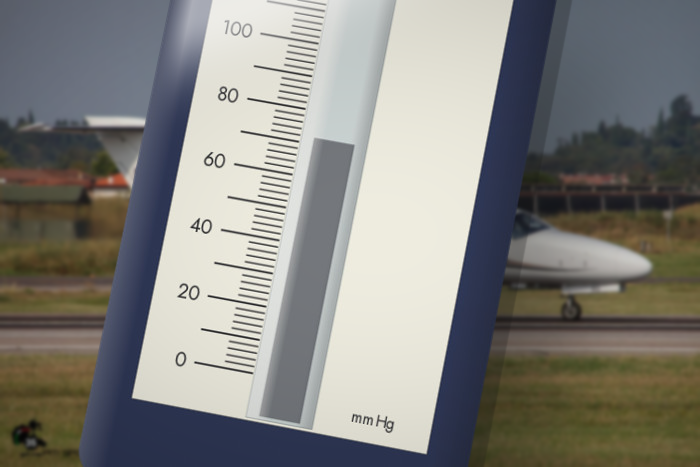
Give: 72
